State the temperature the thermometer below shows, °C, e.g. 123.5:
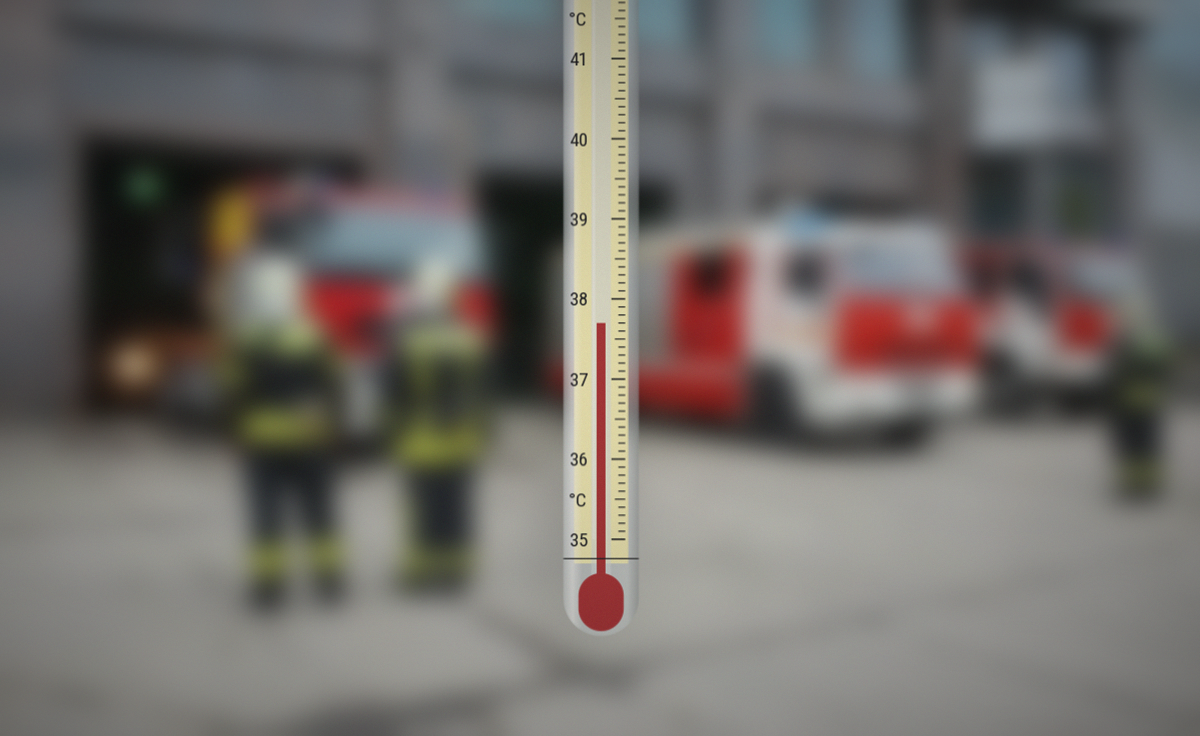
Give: 37.7
